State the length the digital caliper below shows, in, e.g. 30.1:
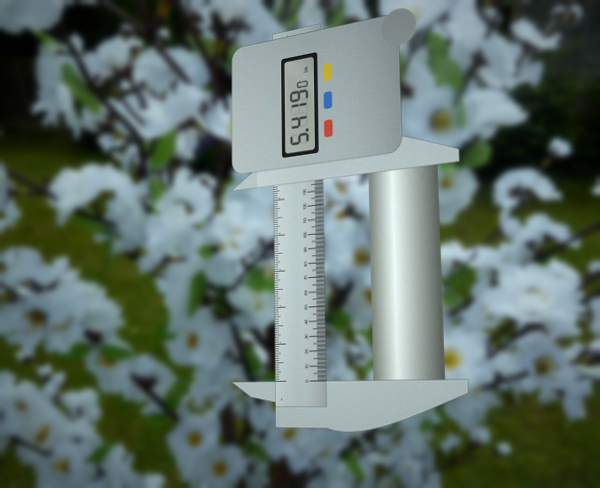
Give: 5.4190
